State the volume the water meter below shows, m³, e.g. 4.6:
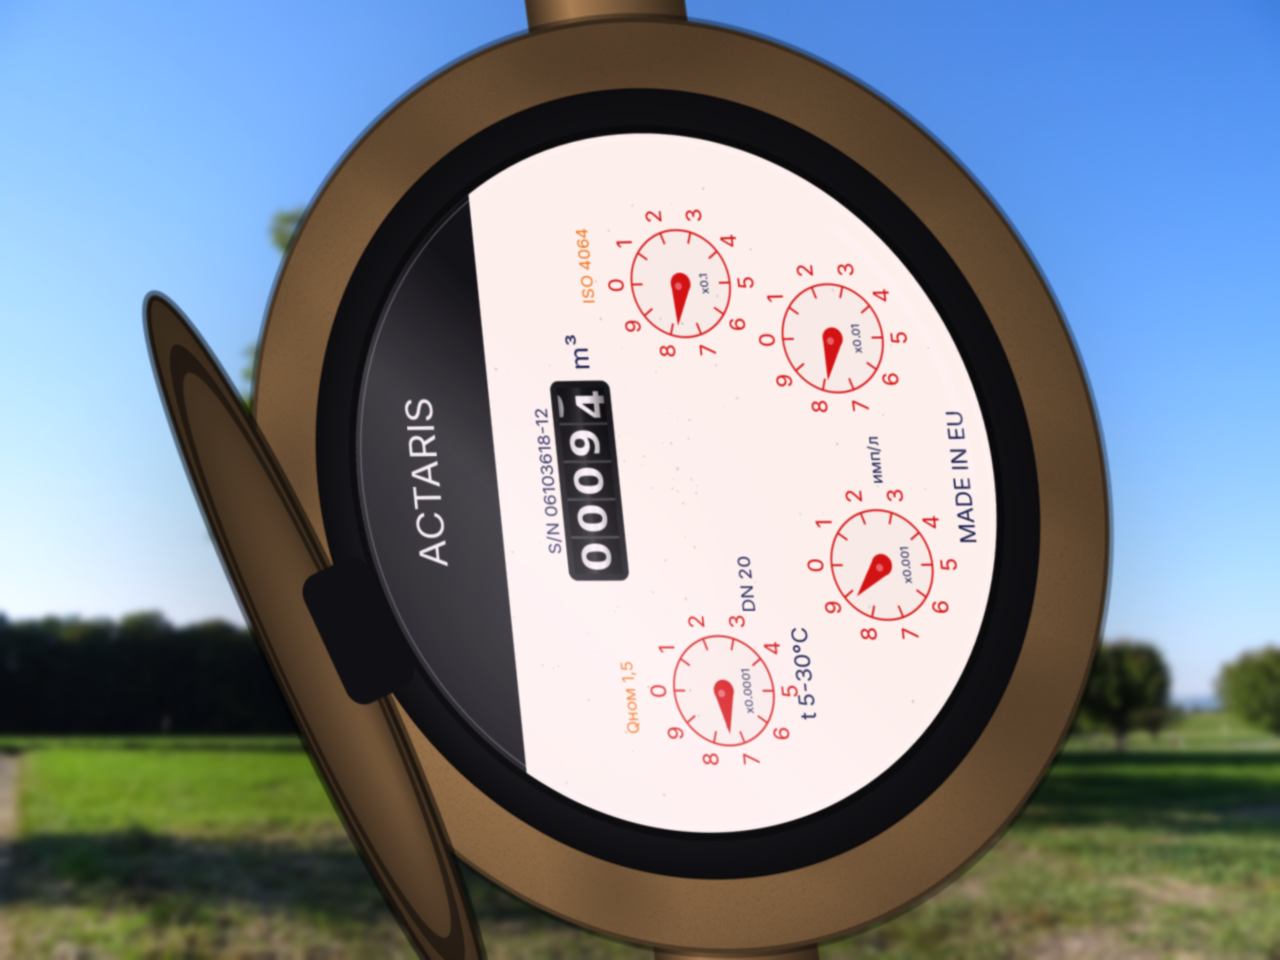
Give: 93.7787
